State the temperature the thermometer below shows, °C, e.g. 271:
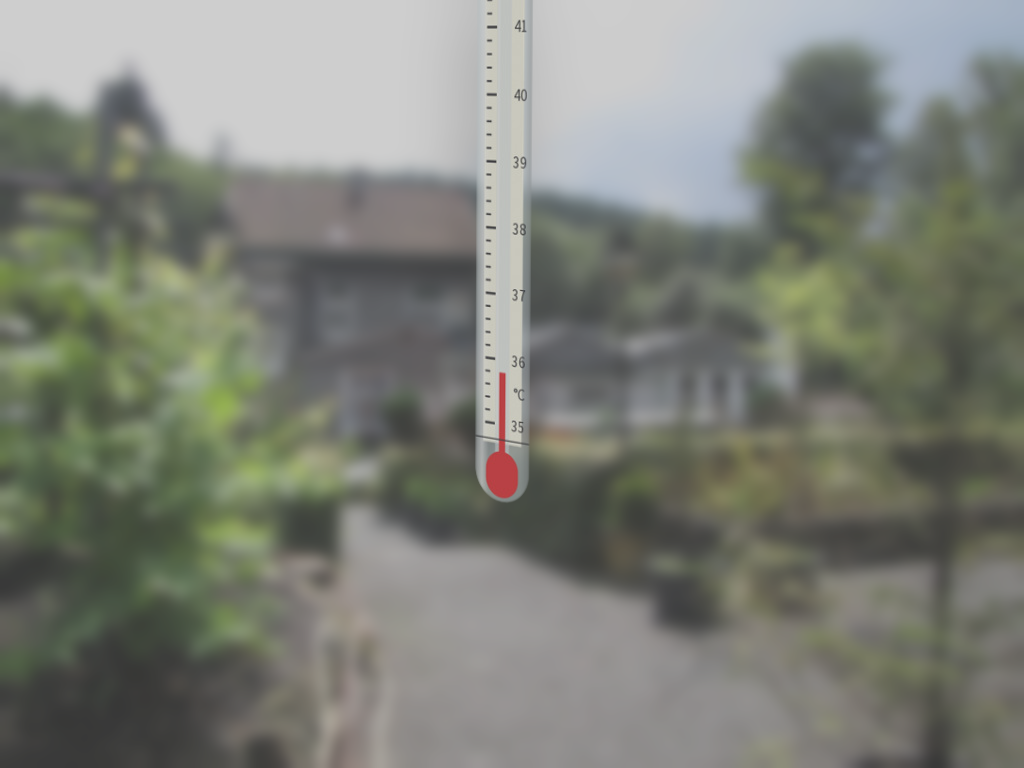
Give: 35.8
